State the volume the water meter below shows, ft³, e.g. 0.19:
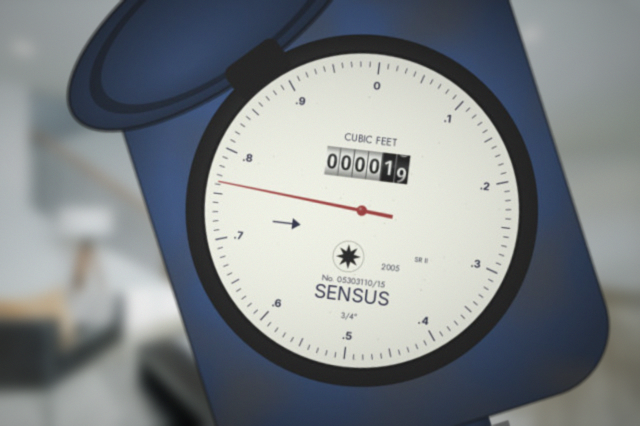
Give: 18.76
